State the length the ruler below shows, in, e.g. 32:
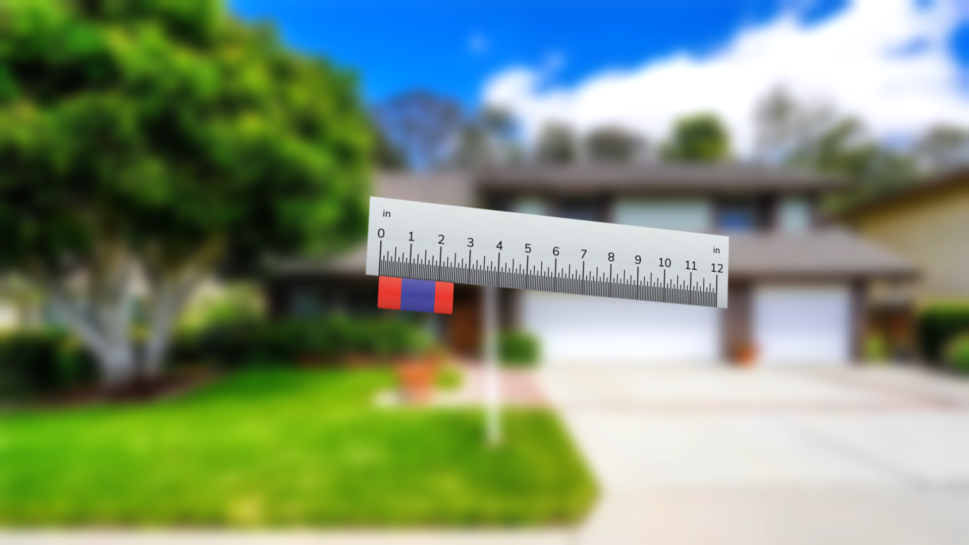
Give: 2.5
